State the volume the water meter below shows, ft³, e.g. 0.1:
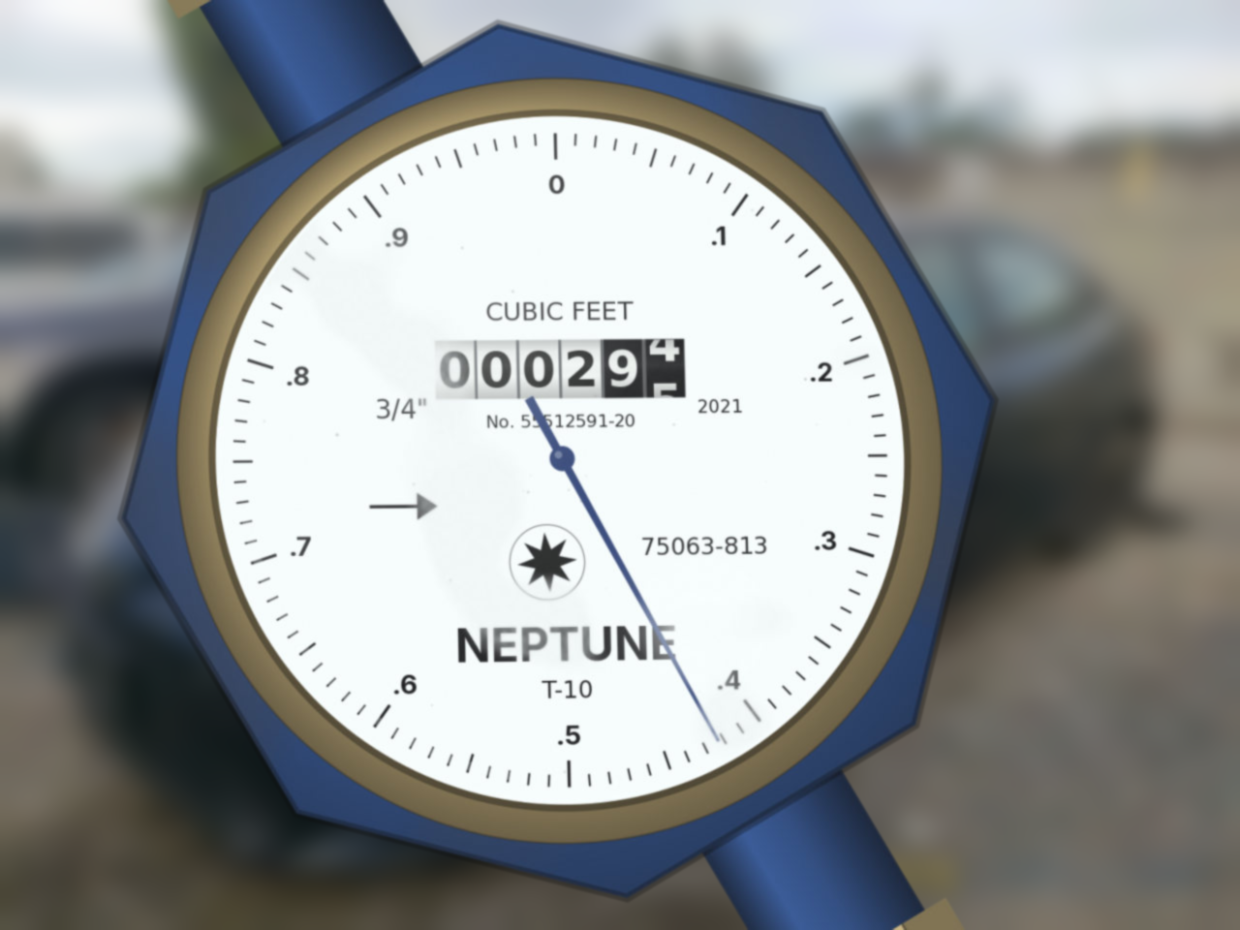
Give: 294.42
